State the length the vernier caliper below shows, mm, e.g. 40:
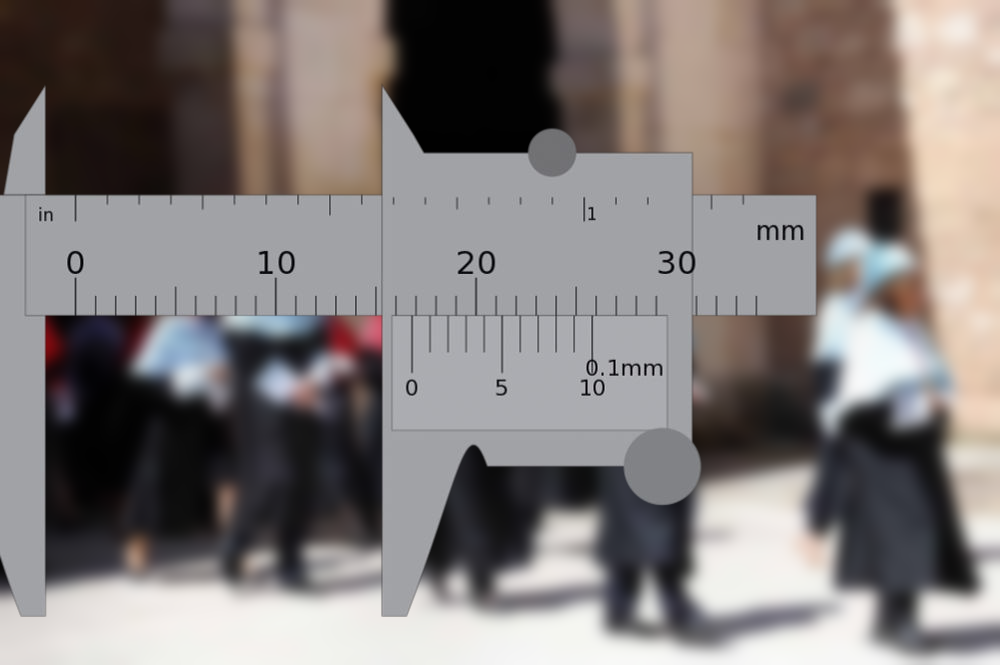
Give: 16.8
